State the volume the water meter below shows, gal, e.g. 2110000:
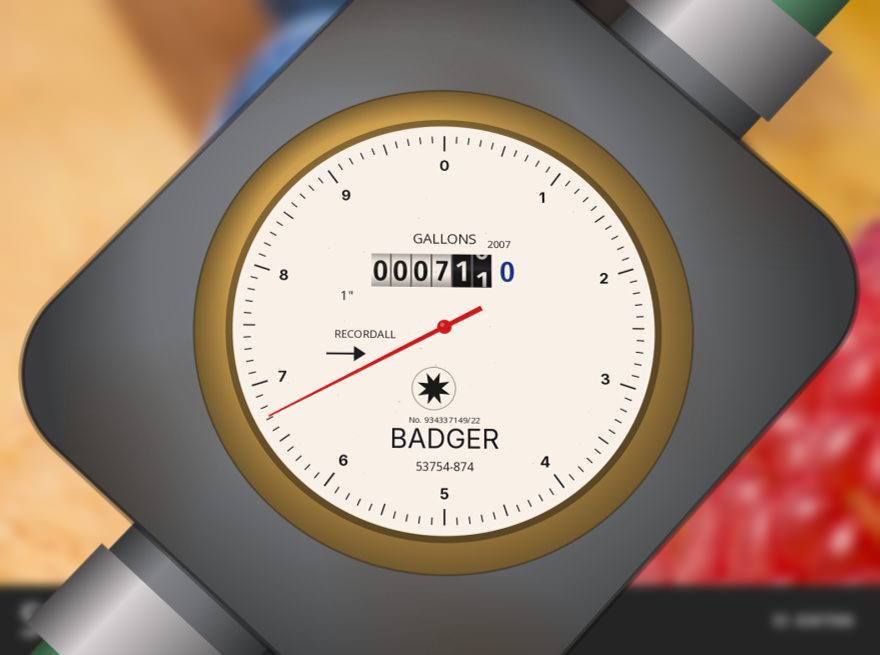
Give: 7106.7
